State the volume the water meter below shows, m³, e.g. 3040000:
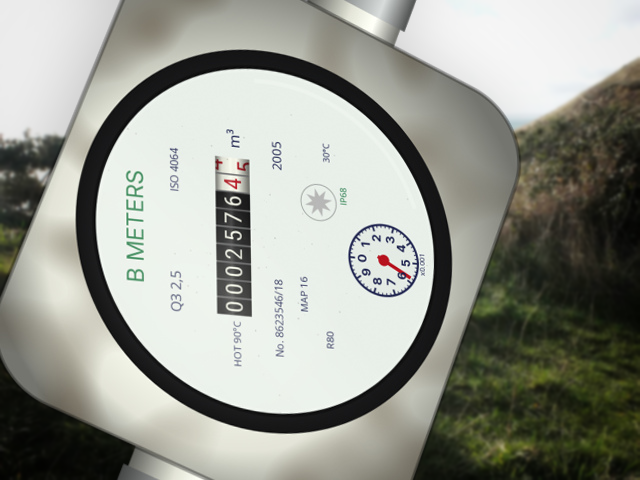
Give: 2576.445
